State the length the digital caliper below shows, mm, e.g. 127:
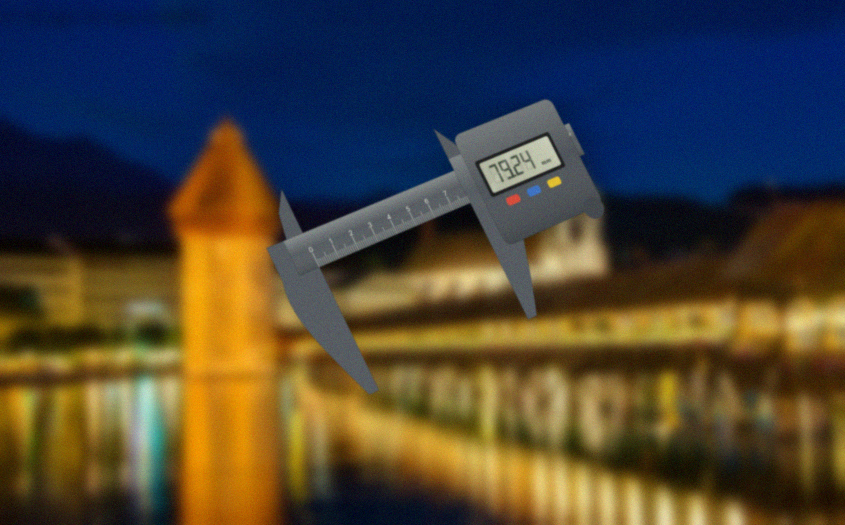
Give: 79.24
